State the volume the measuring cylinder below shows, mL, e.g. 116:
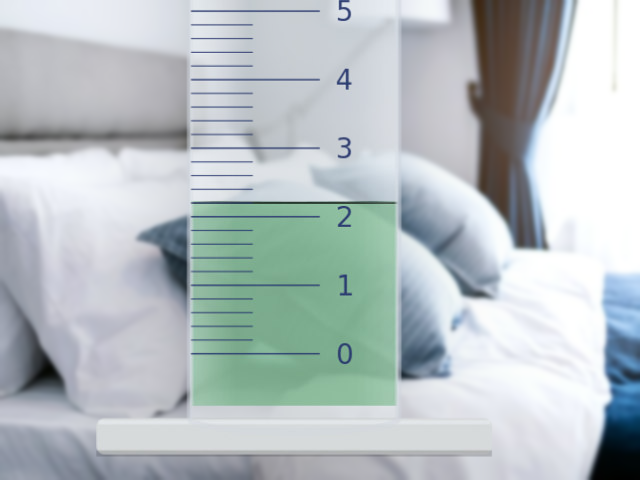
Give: 2.2
